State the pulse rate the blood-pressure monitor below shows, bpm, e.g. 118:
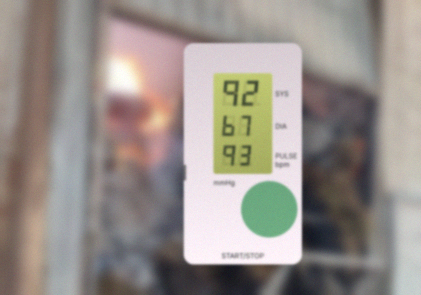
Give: 93
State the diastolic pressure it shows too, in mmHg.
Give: 67
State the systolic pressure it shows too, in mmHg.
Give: 92
